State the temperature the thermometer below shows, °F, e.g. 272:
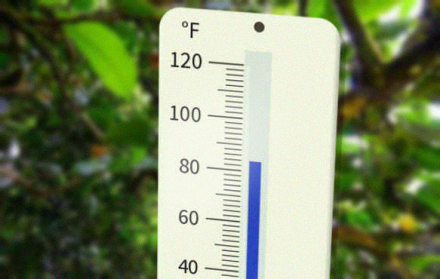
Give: 84
